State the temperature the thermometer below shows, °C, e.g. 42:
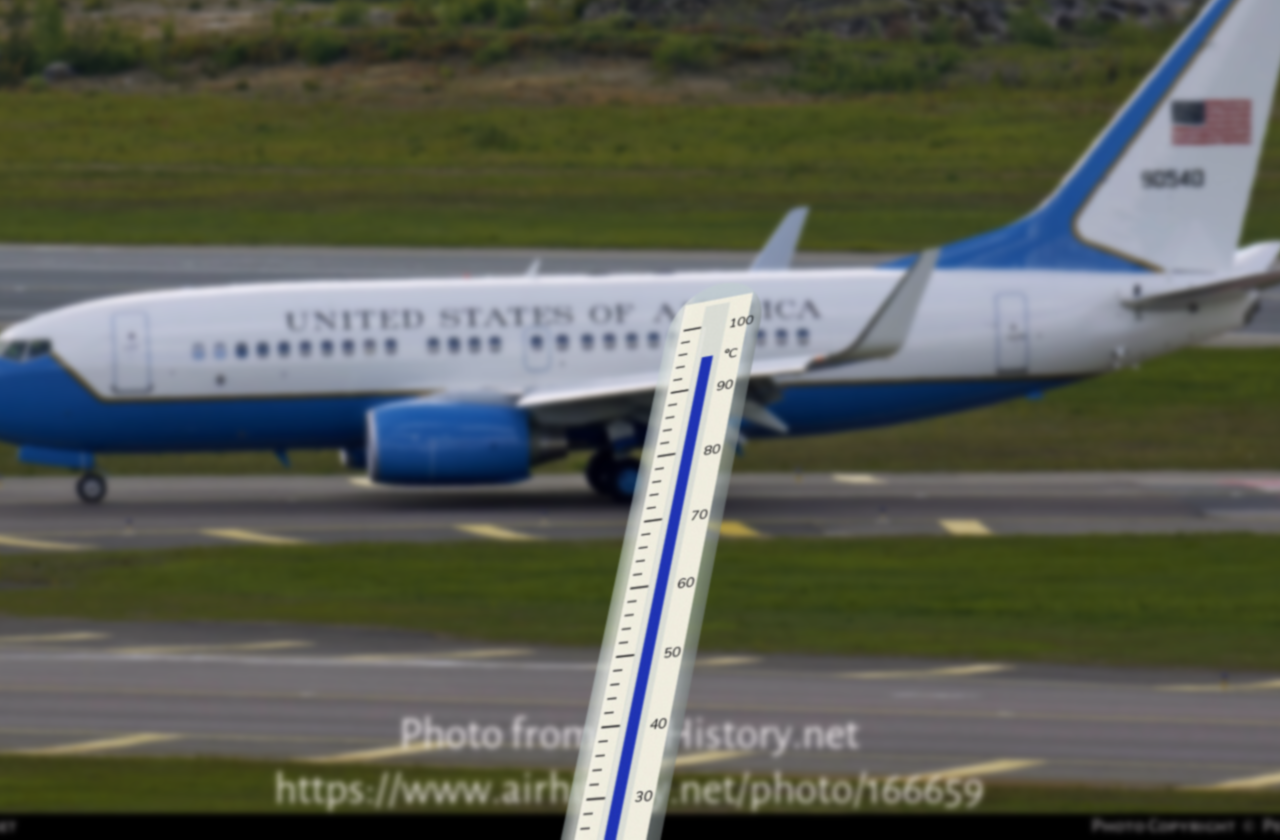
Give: 95
